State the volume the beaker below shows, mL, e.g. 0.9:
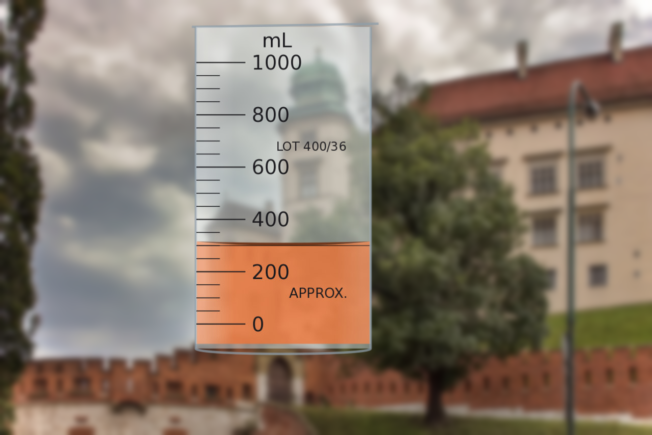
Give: 300
